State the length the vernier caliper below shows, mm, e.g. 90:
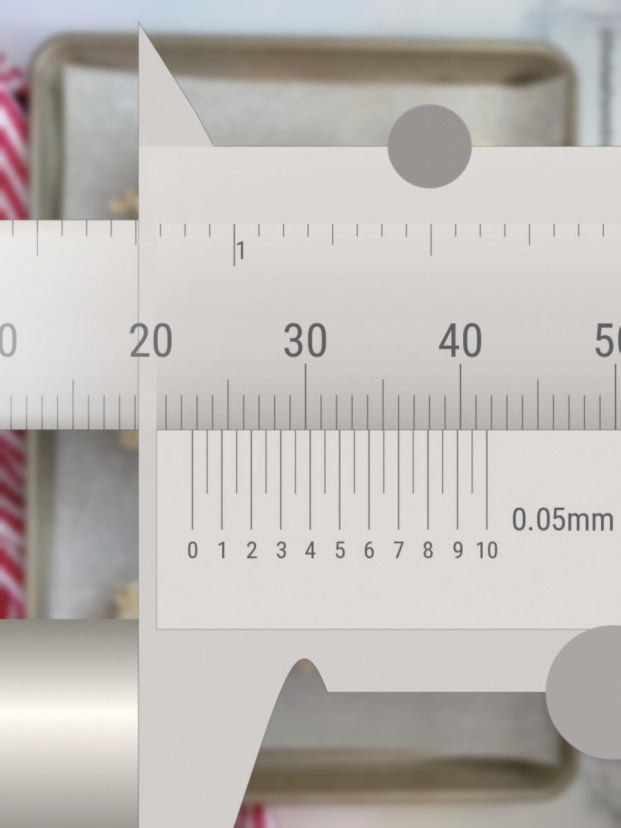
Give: 22.7
